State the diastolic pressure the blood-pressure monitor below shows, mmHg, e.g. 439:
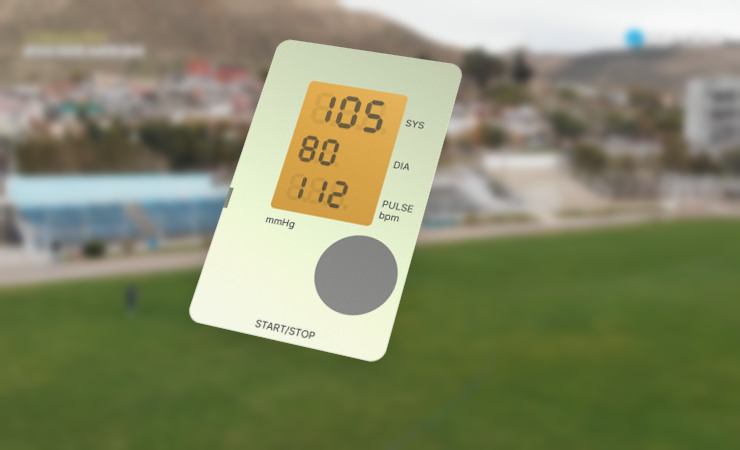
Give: 80
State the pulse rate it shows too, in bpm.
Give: 112
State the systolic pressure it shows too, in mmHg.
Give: 105
